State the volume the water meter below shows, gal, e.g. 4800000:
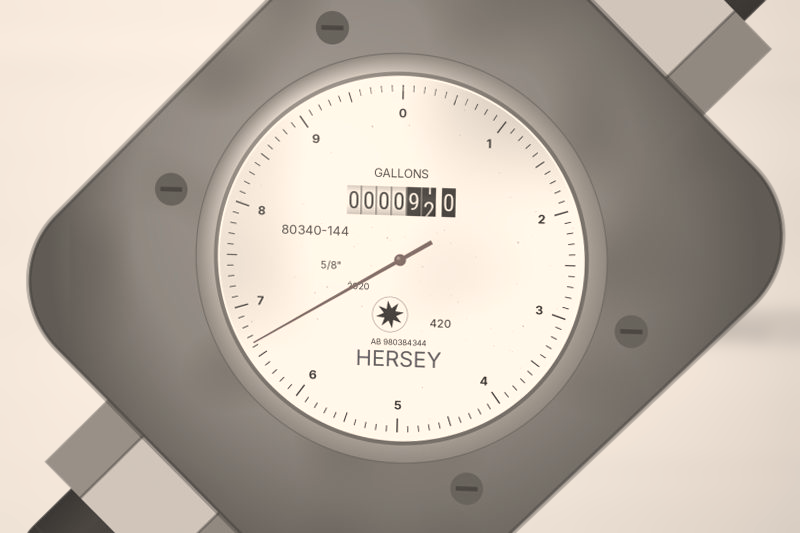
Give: 916.6
